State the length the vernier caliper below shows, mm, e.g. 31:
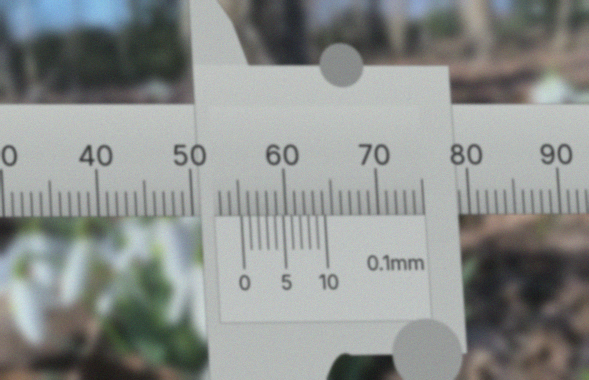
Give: 55.2
